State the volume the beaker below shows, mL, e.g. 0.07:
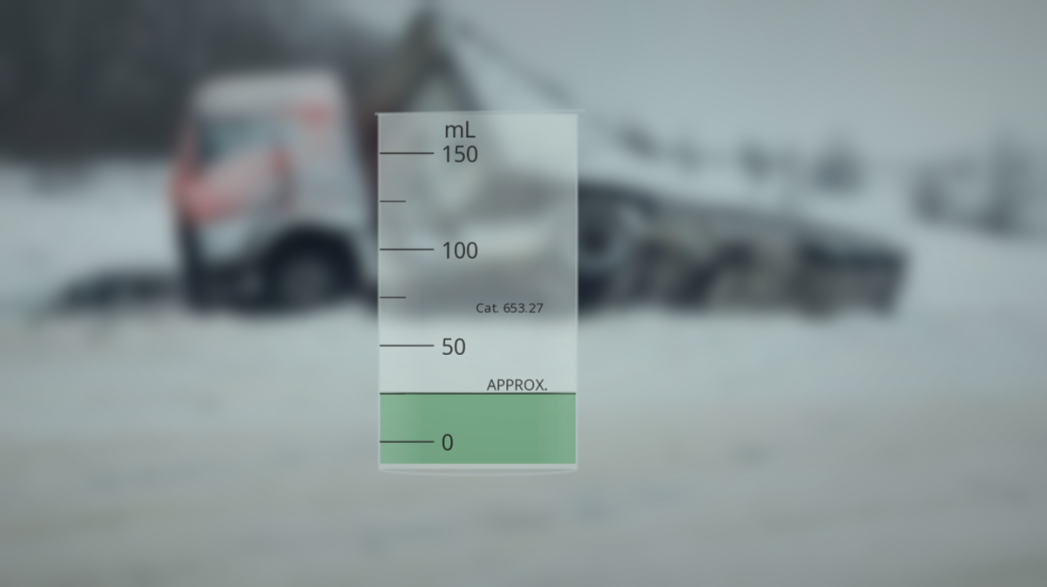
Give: 25
